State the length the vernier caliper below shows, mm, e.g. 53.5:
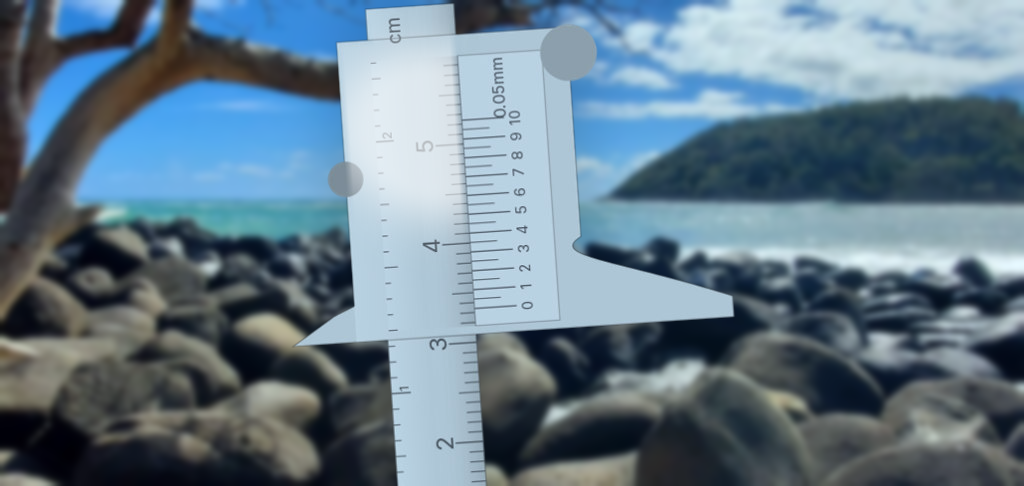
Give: 33.4
